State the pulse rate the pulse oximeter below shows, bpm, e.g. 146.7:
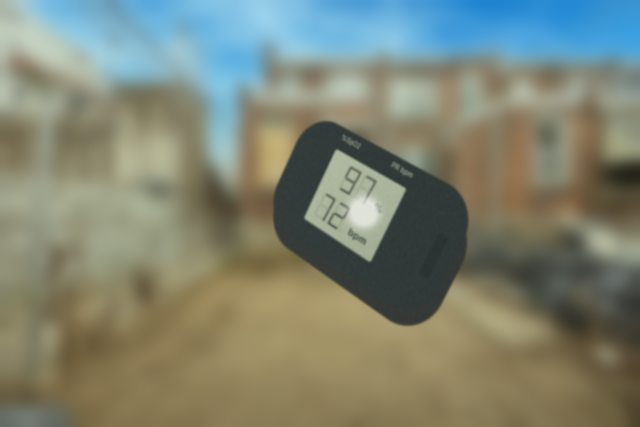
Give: 72
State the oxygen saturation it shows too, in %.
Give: 97
